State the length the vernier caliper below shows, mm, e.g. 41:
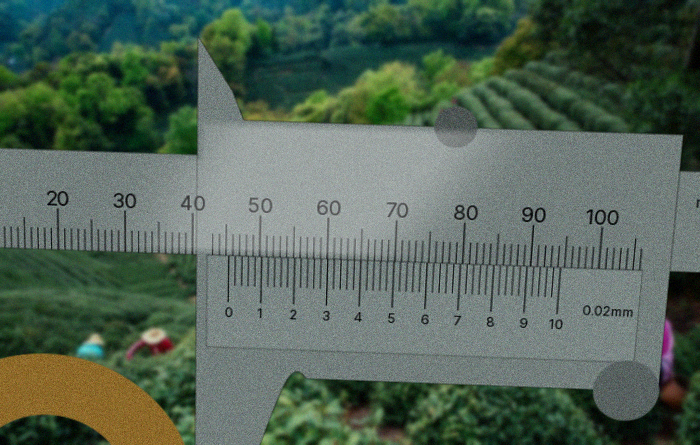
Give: 45.4
